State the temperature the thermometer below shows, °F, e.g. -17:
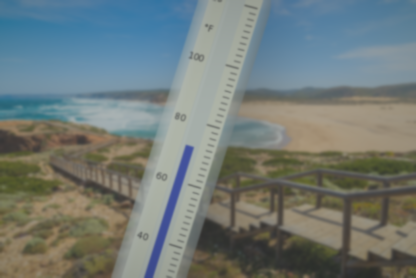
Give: 72
